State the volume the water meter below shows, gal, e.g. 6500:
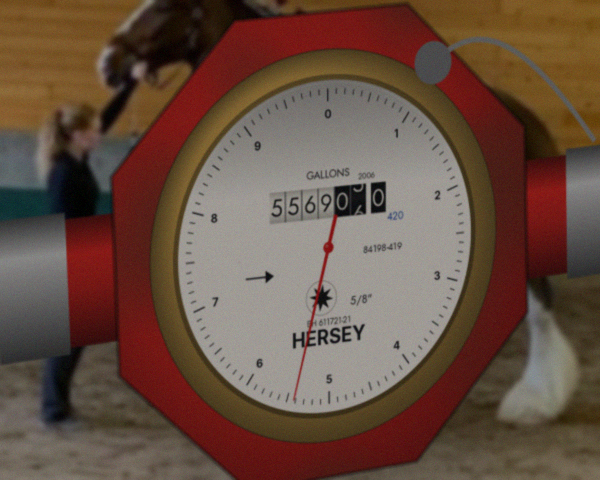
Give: 5569055.4
